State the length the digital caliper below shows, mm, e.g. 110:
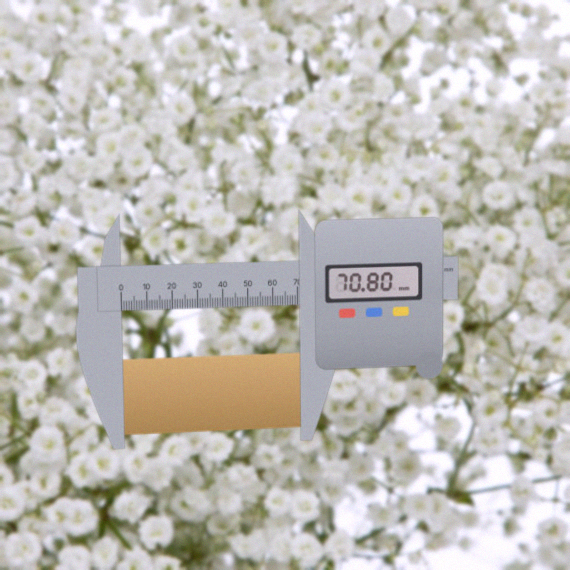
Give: 70.80
